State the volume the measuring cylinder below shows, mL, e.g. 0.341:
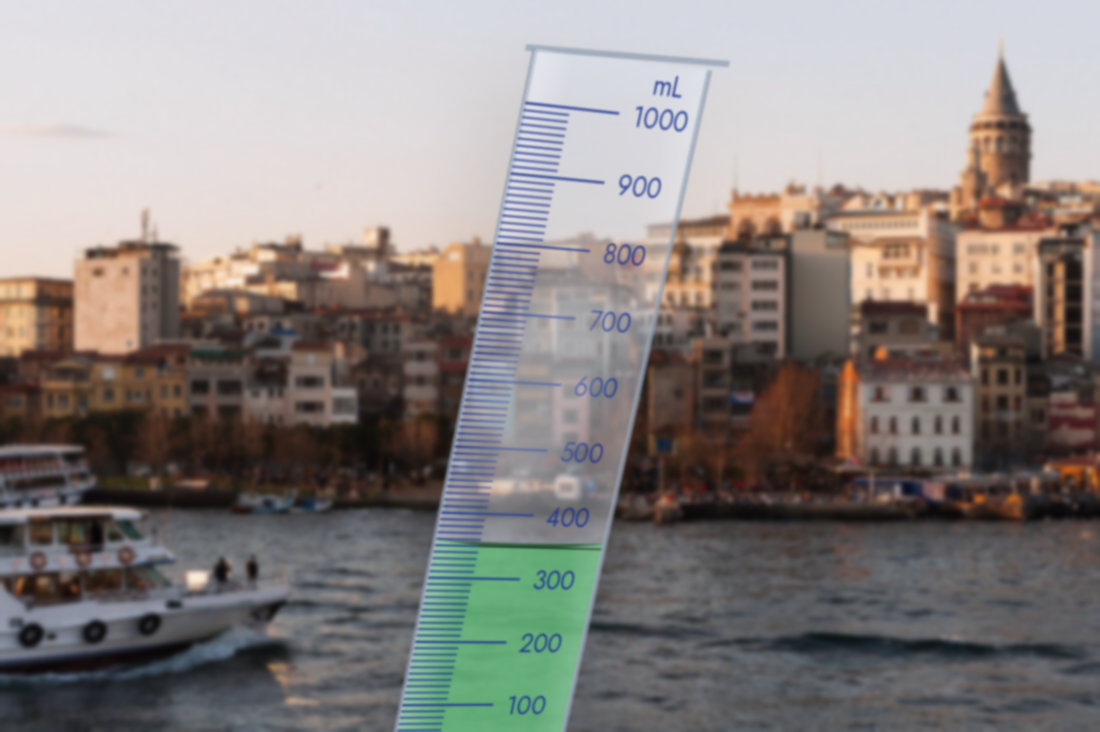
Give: 350
